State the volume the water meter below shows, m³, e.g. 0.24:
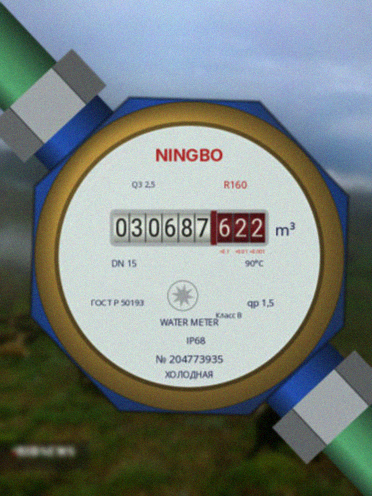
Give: 30687.622
